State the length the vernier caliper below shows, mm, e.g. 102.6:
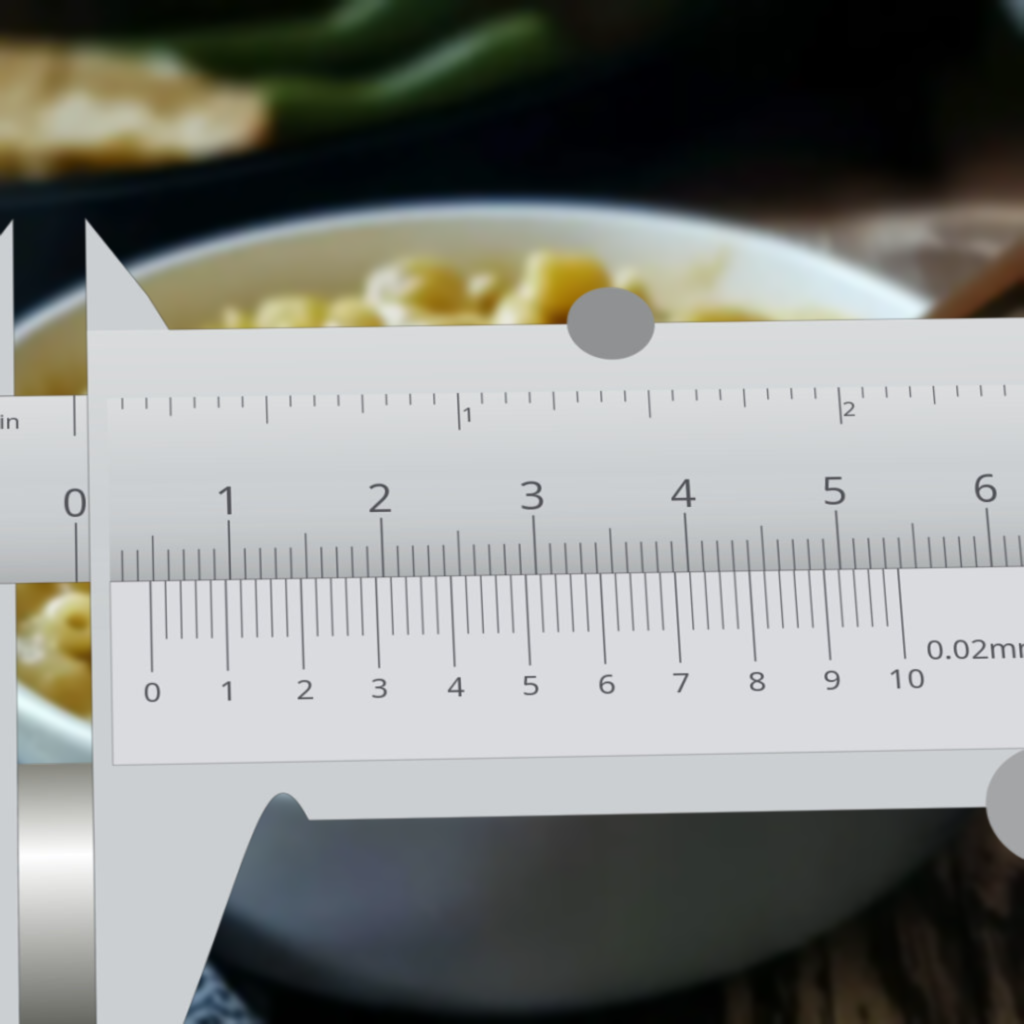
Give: 4.8
